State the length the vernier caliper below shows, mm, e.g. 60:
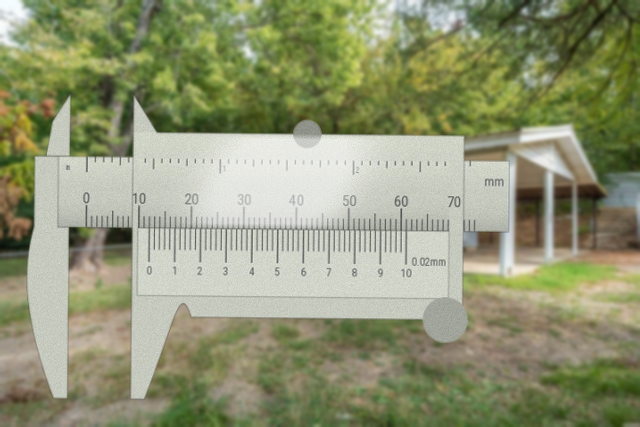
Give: 12.0
